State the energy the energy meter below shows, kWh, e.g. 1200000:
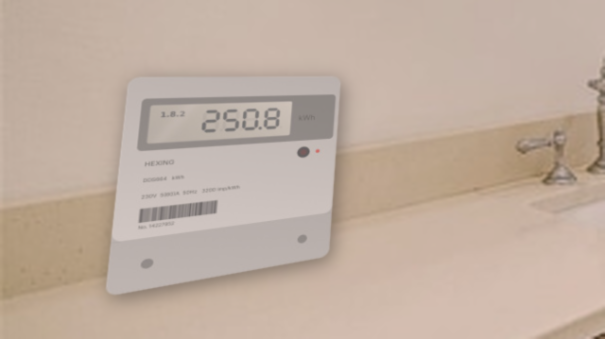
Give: 250.8
